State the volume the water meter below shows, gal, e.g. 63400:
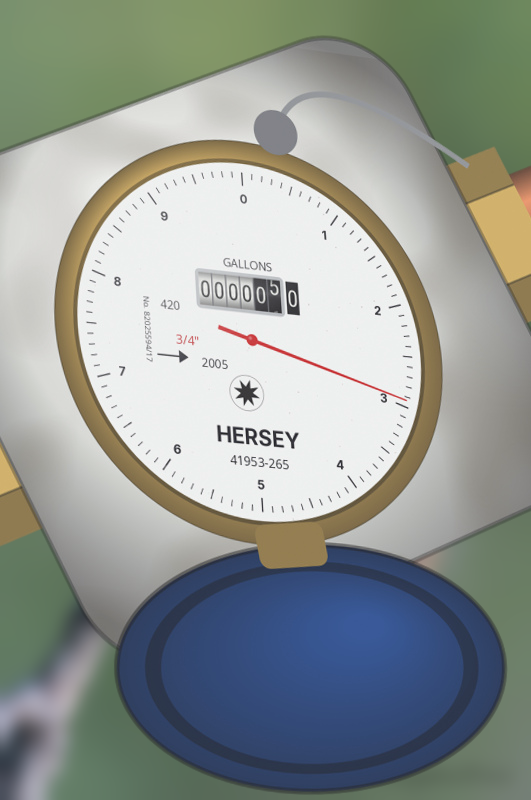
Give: 52.9
